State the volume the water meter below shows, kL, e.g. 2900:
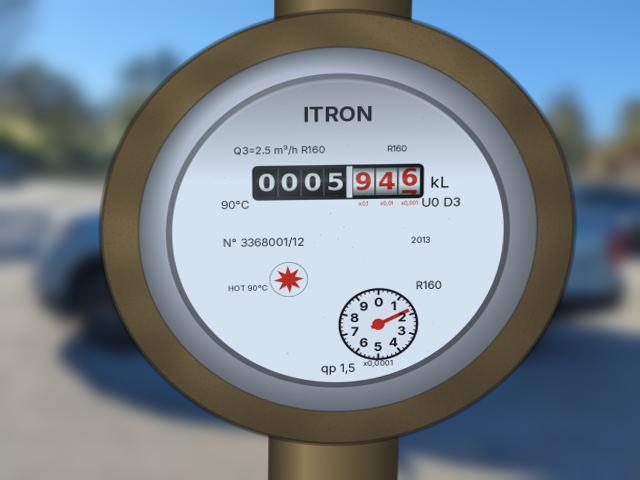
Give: 5.9461
